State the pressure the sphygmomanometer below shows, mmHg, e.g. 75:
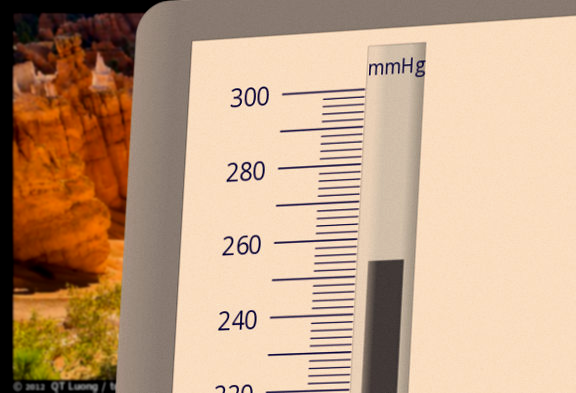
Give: 254
